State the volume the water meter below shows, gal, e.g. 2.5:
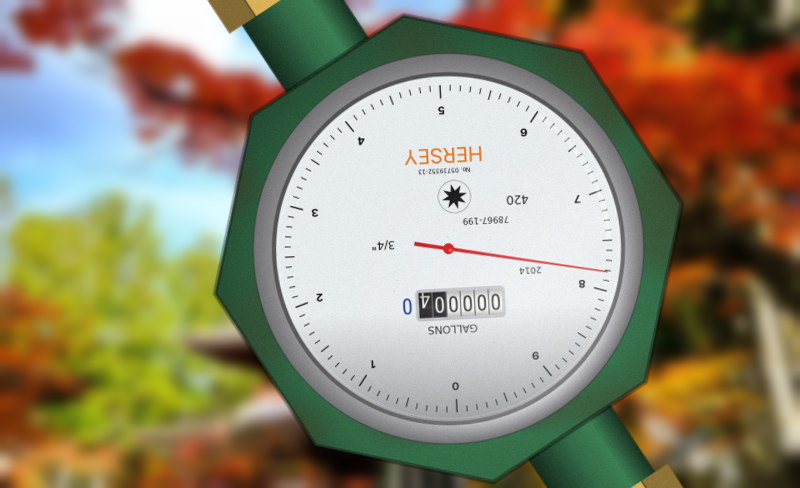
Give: 37.8
